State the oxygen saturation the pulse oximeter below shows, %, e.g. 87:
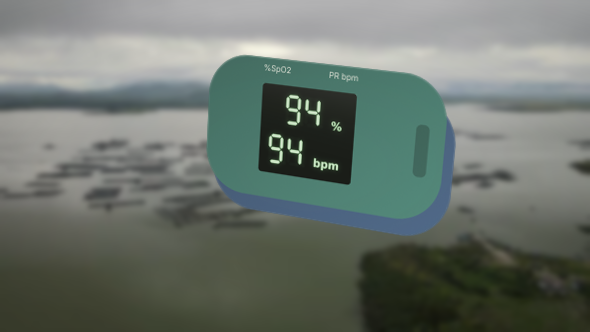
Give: 94
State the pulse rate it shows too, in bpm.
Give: 94
